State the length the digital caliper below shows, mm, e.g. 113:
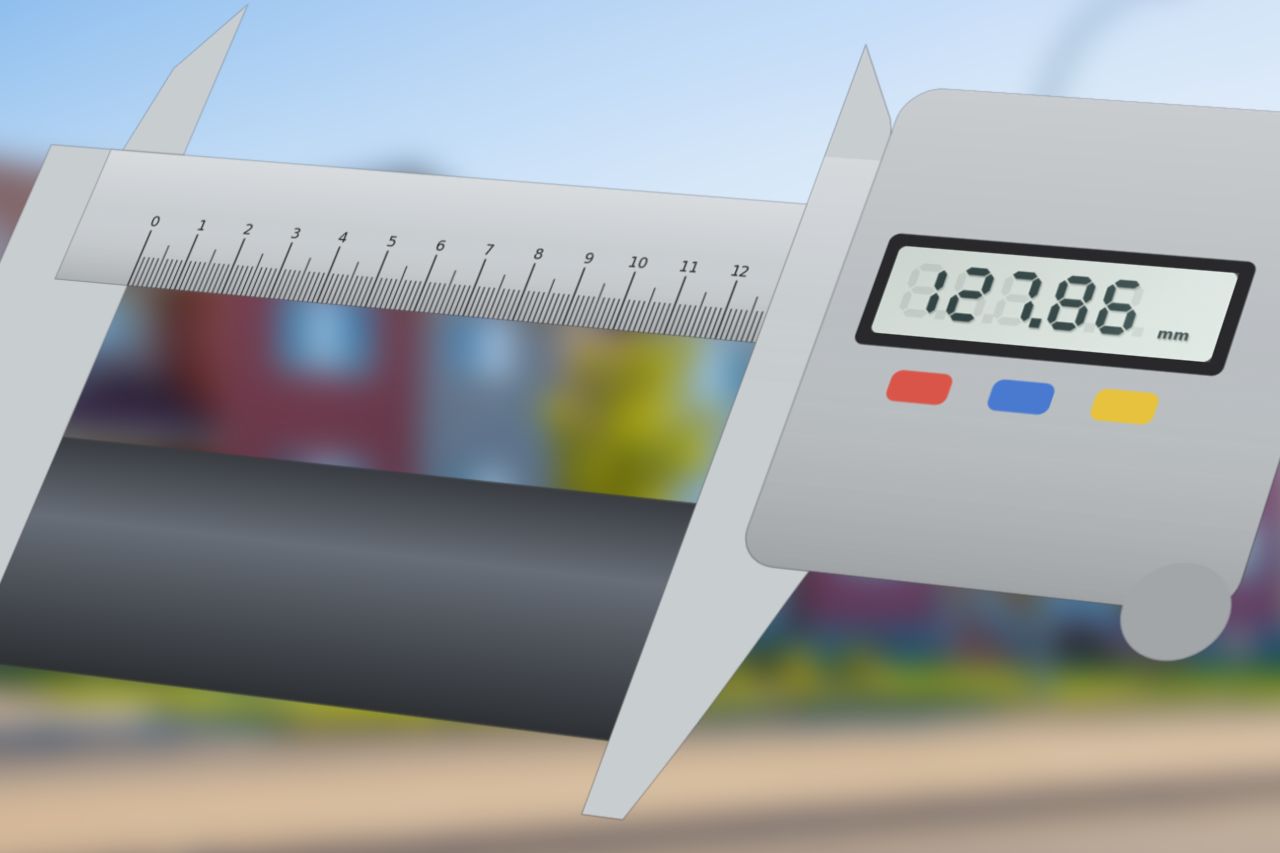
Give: 127.86
